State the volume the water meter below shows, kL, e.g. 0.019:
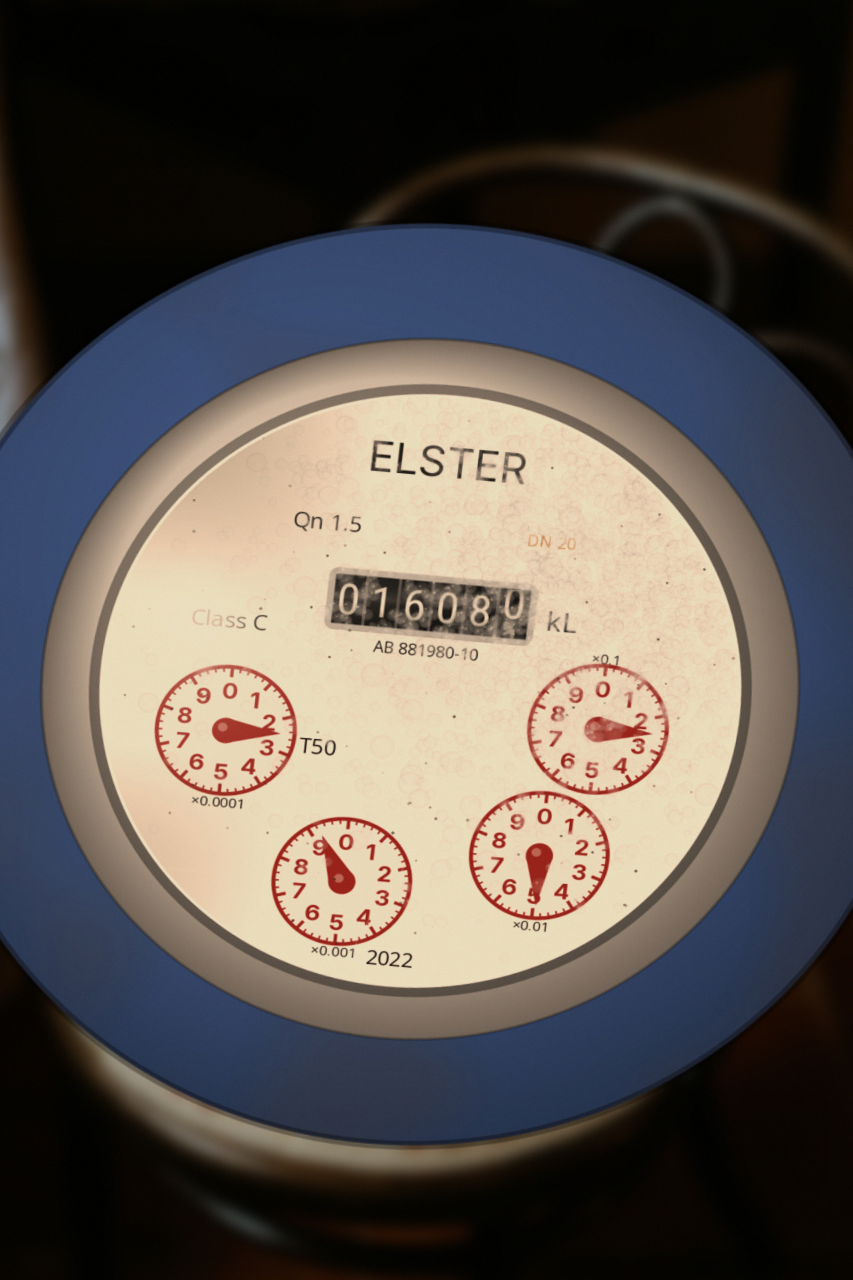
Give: 16080.2492
